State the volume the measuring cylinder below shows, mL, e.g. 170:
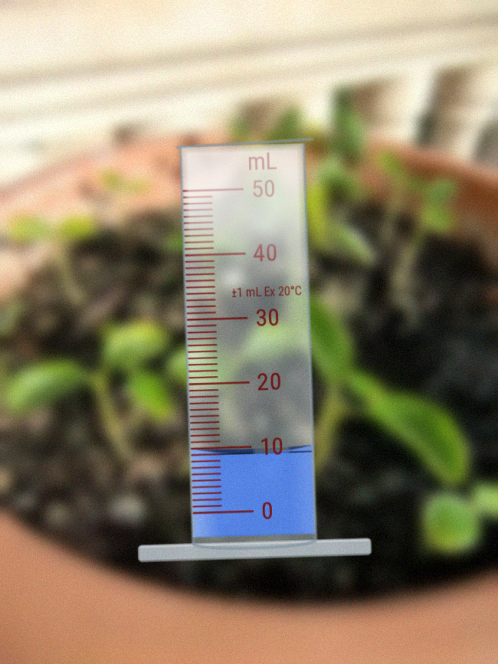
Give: 9
